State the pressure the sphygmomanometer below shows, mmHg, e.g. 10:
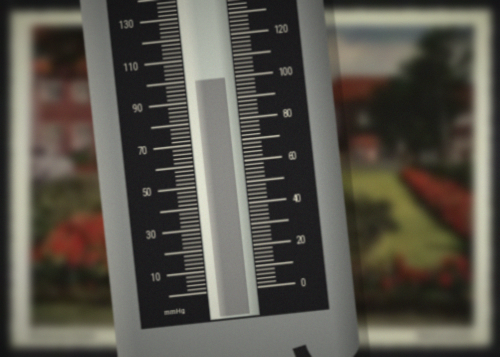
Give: 100
